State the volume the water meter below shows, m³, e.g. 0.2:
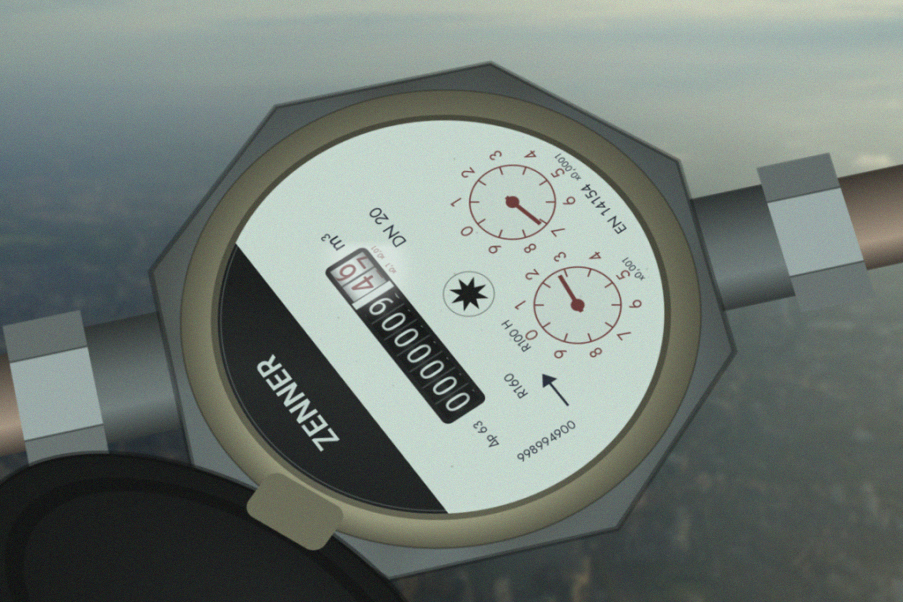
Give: 9.4627
